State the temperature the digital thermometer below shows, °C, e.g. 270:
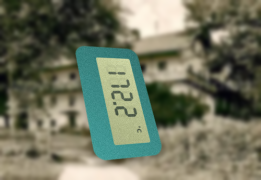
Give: 172.2
